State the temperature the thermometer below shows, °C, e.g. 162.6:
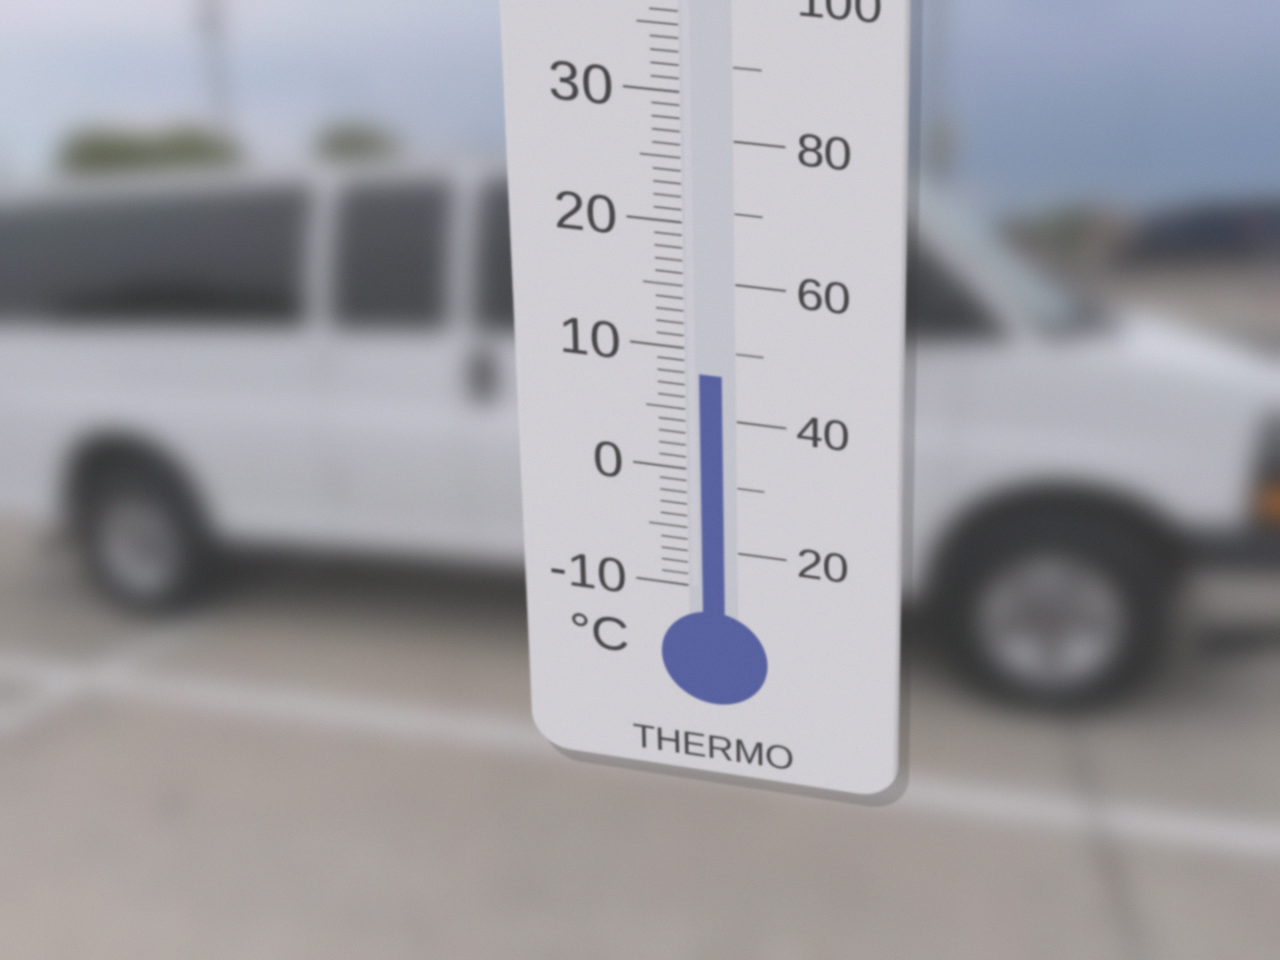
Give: 8
